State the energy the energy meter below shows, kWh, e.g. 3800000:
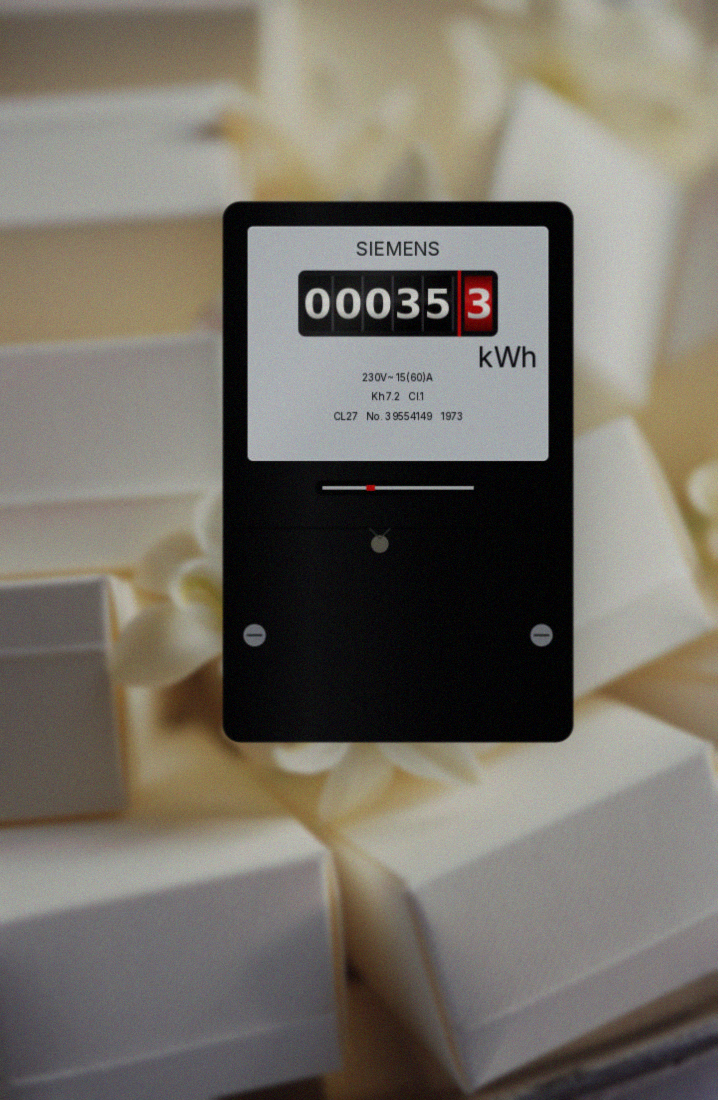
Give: 35.3
